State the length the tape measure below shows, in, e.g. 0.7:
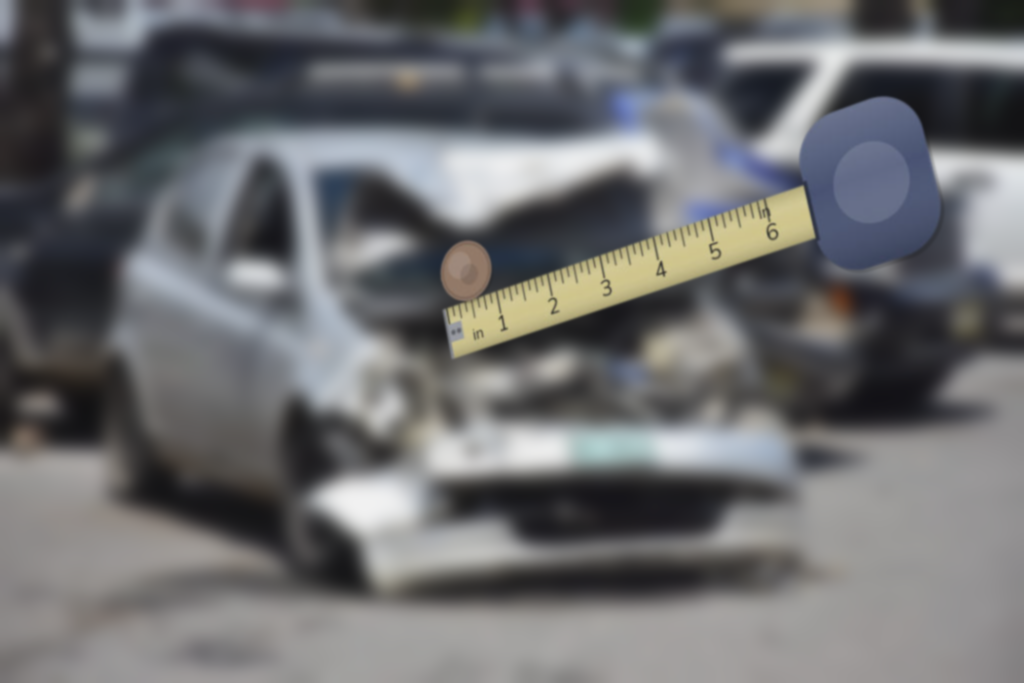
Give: 1
